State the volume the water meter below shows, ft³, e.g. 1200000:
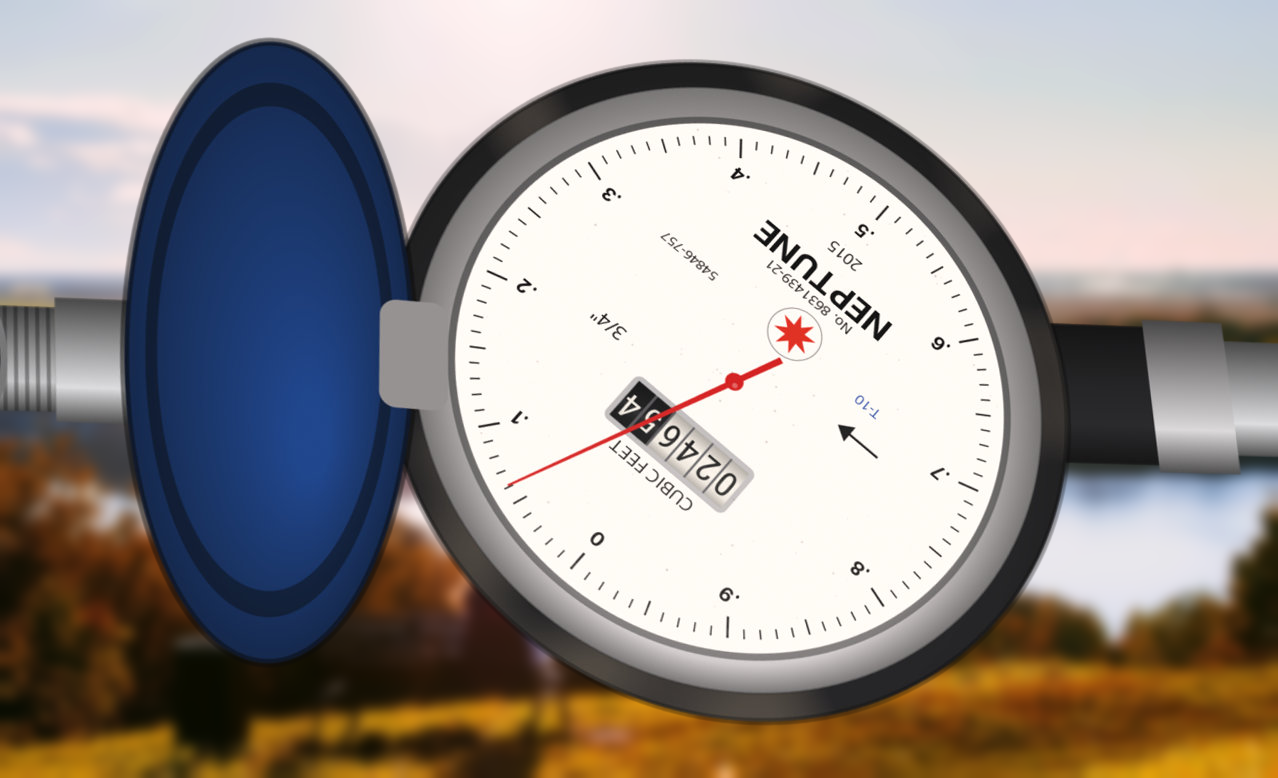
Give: 24654.06
